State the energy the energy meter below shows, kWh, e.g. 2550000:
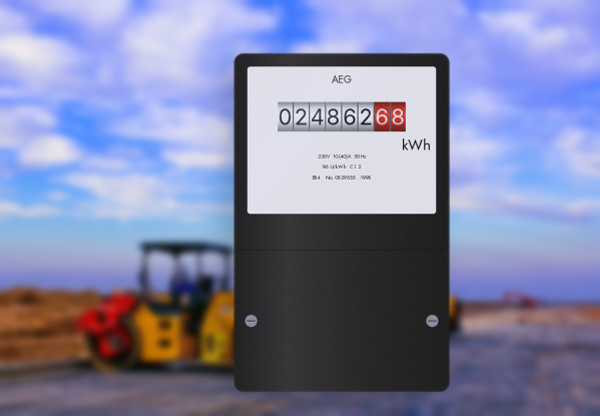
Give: 24862.68
